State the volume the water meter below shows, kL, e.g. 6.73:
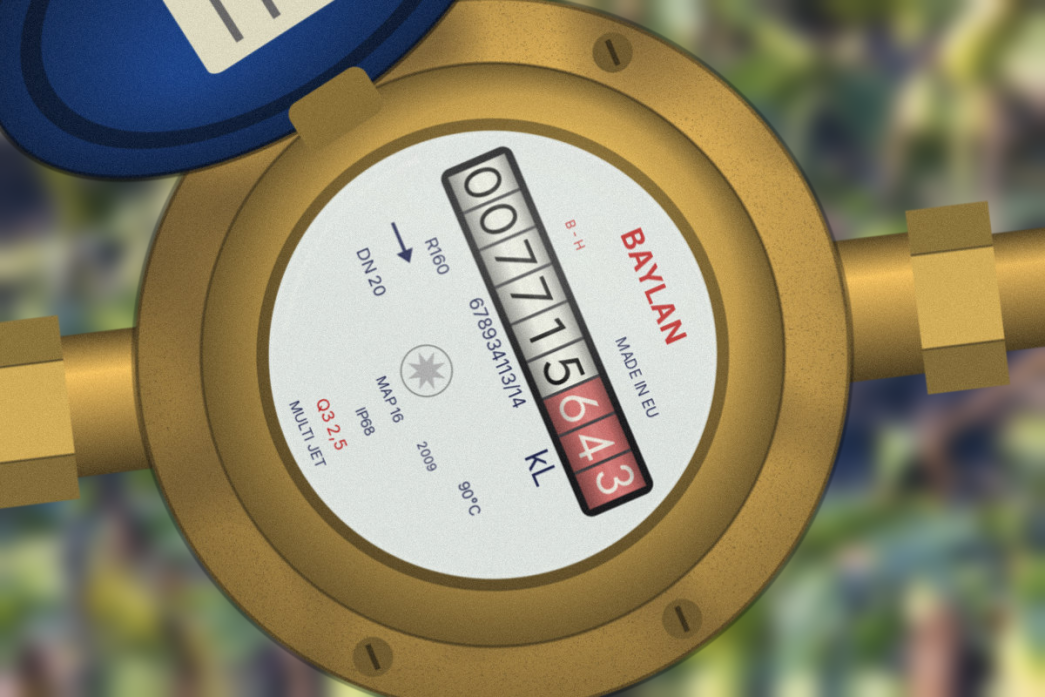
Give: 7715.643
